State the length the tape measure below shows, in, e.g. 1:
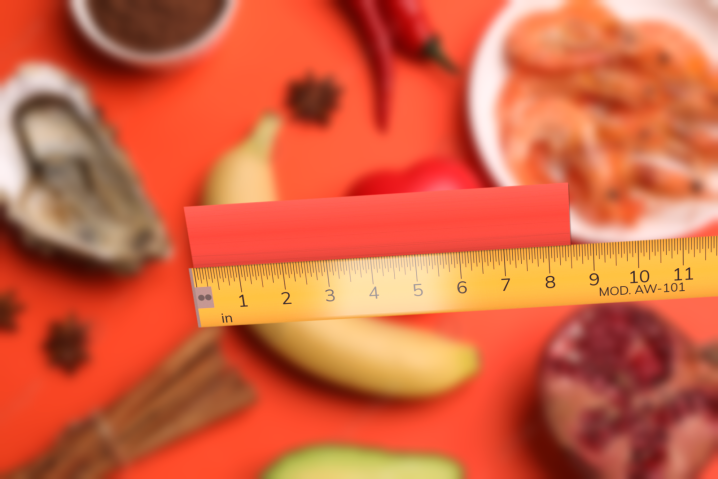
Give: 8.5
